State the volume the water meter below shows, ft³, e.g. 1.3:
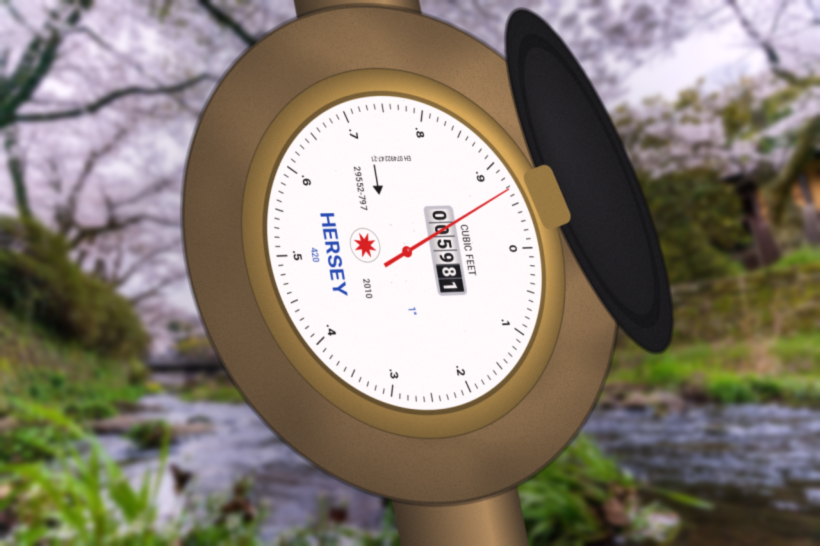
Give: 5980.93
